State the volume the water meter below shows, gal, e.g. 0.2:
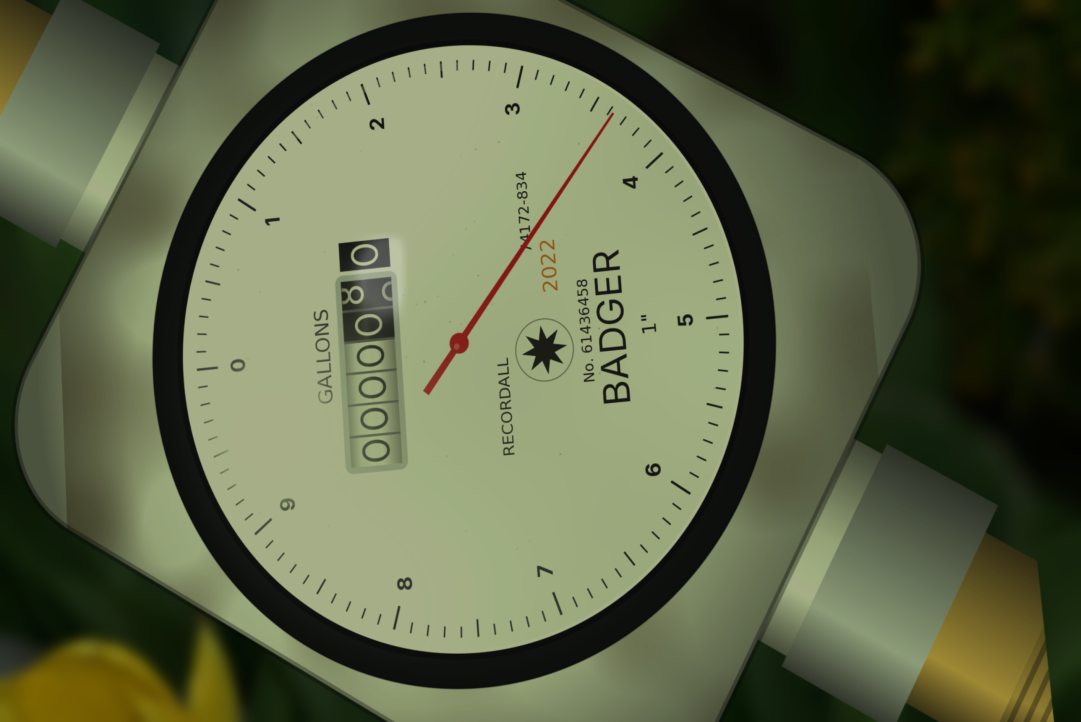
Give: 83.6
